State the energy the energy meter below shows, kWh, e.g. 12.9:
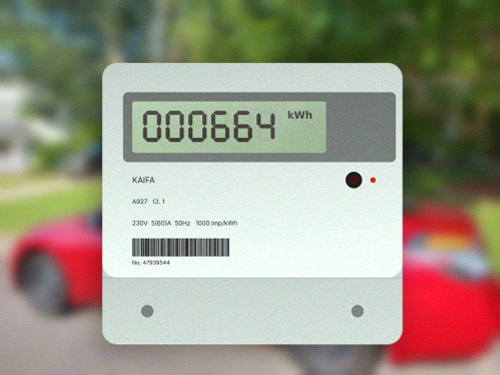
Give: 664
